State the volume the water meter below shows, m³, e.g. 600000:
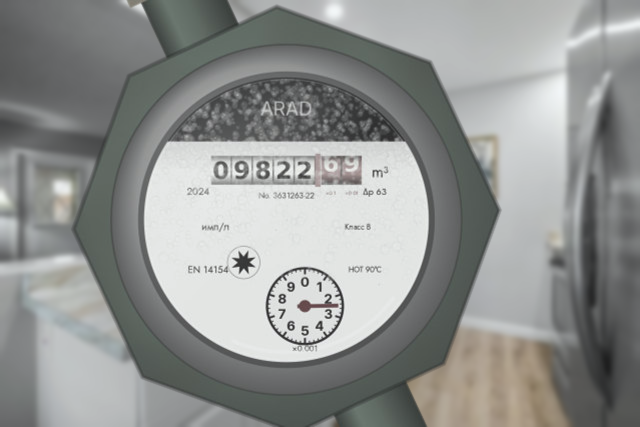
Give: 9822.692
